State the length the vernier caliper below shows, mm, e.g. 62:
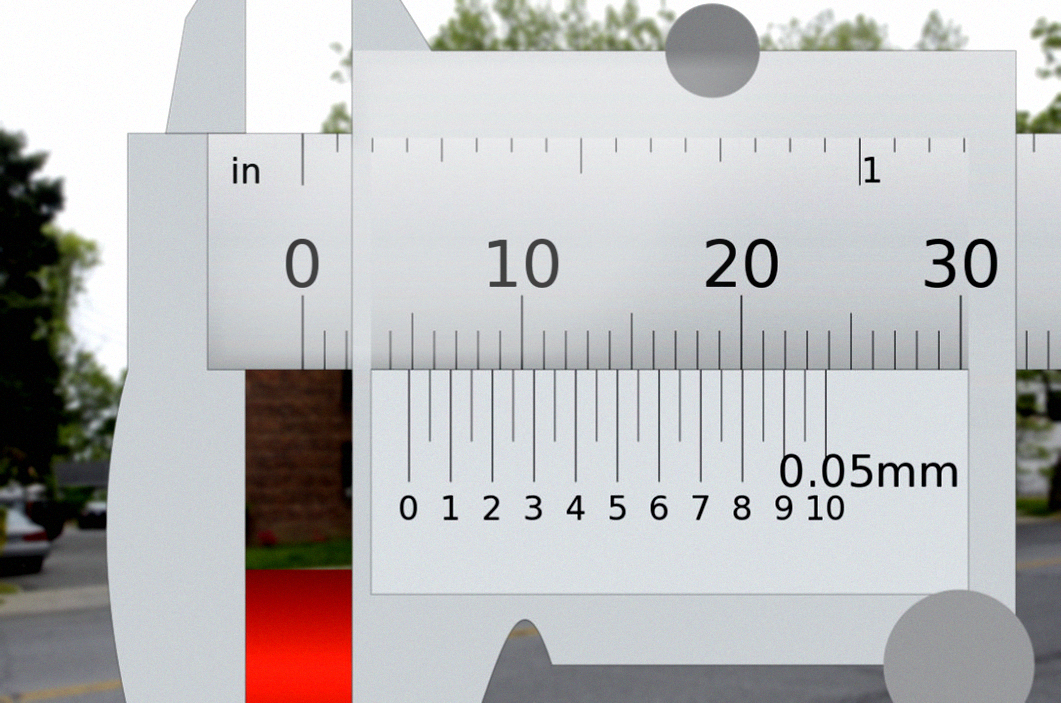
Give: 4.85
